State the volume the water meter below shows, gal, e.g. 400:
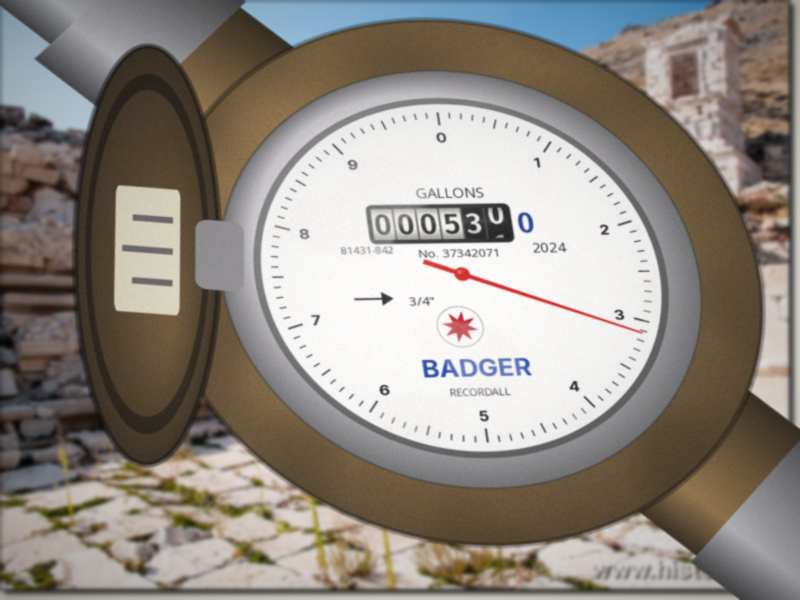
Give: 5303.1
